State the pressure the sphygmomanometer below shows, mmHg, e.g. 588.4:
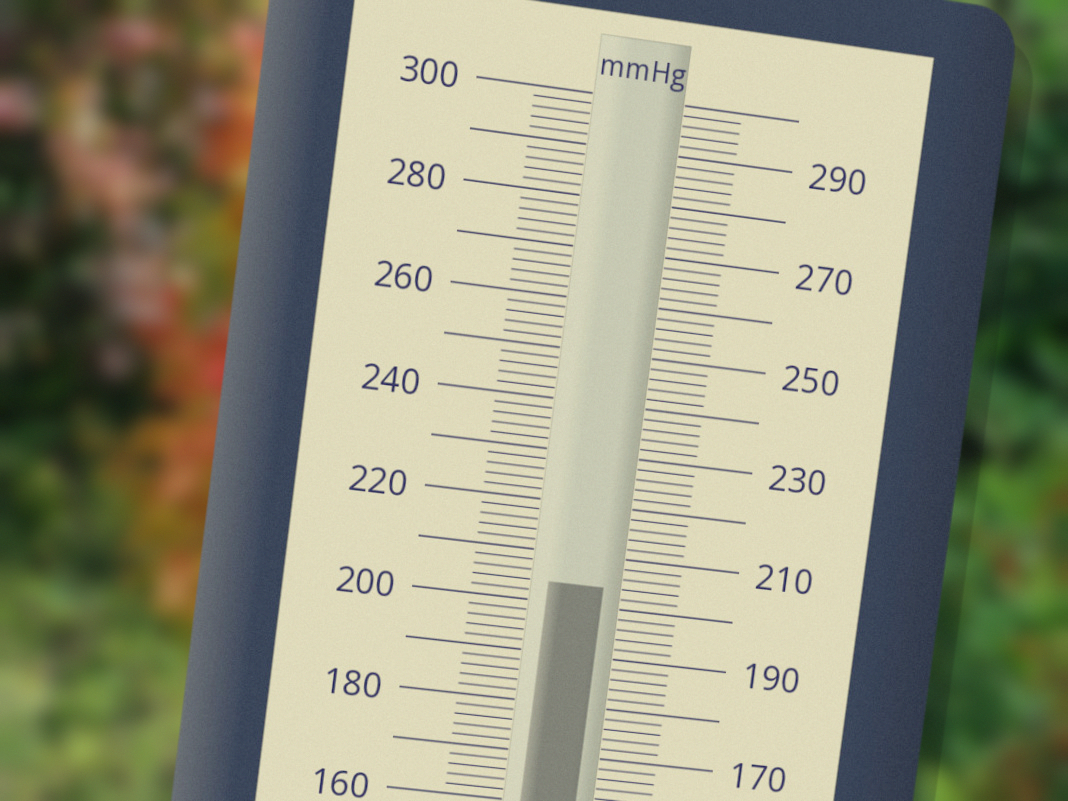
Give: 204
